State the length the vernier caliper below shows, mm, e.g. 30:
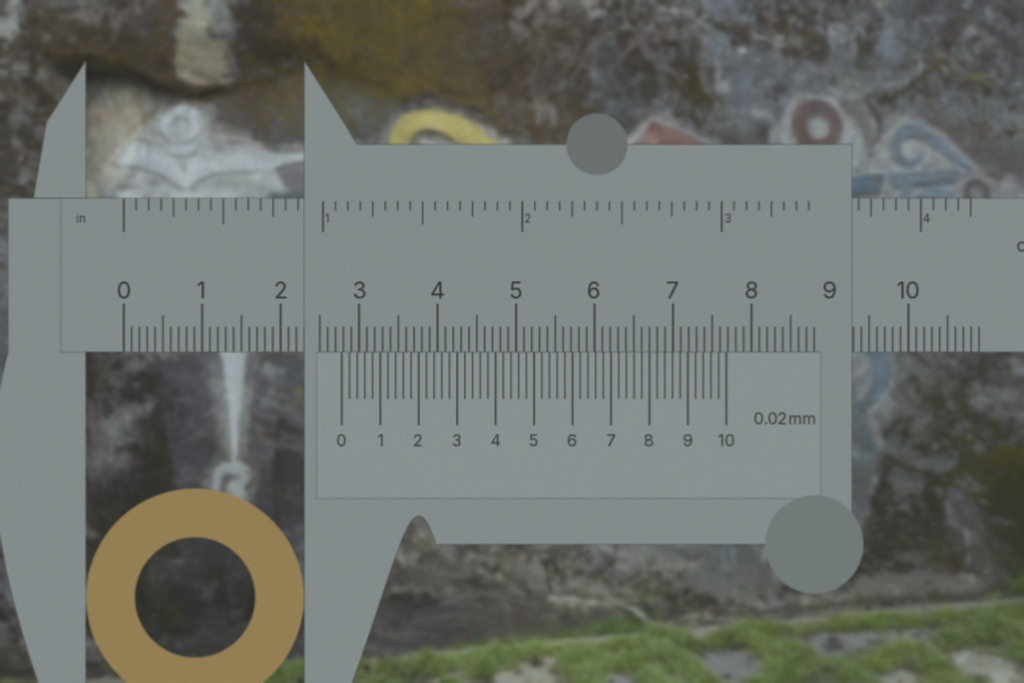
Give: 27.8
